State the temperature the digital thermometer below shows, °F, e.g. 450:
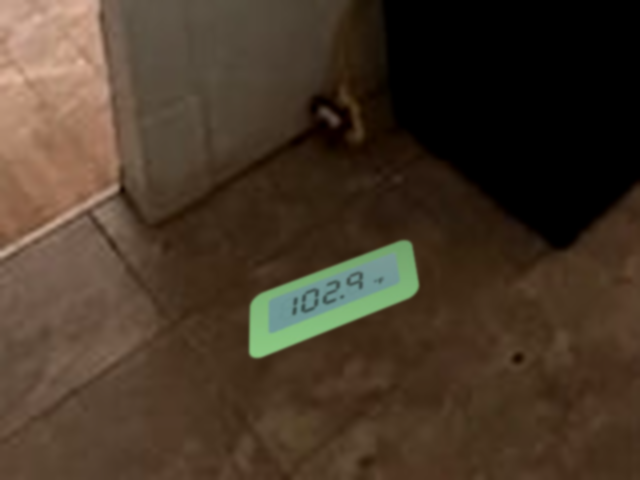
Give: 102.9
